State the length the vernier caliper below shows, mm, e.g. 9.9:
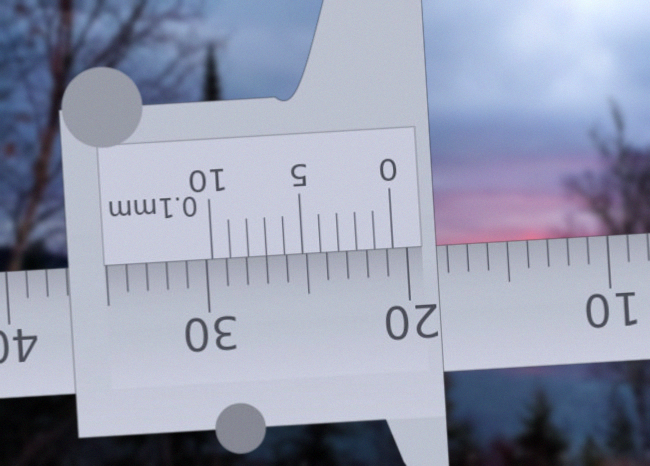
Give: 20.7
